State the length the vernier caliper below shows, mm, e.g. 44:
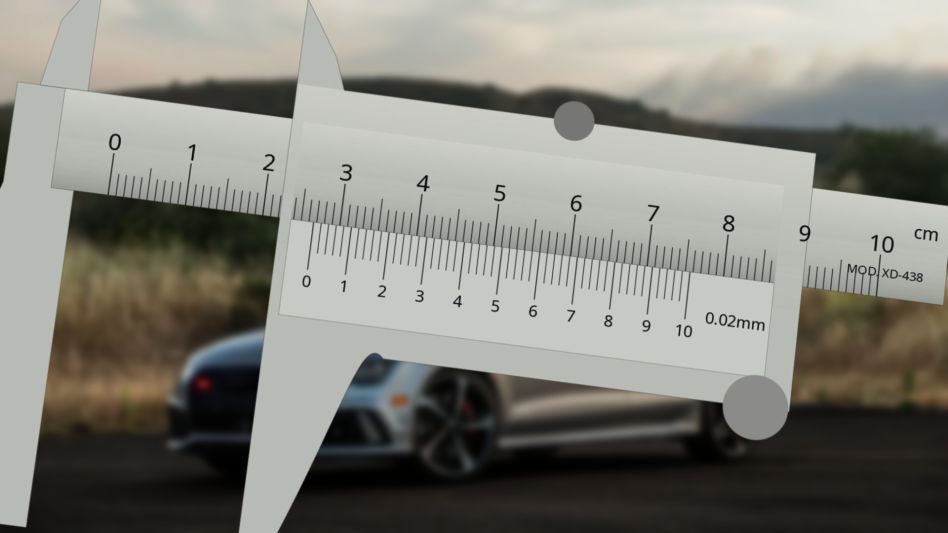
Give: 26.6
